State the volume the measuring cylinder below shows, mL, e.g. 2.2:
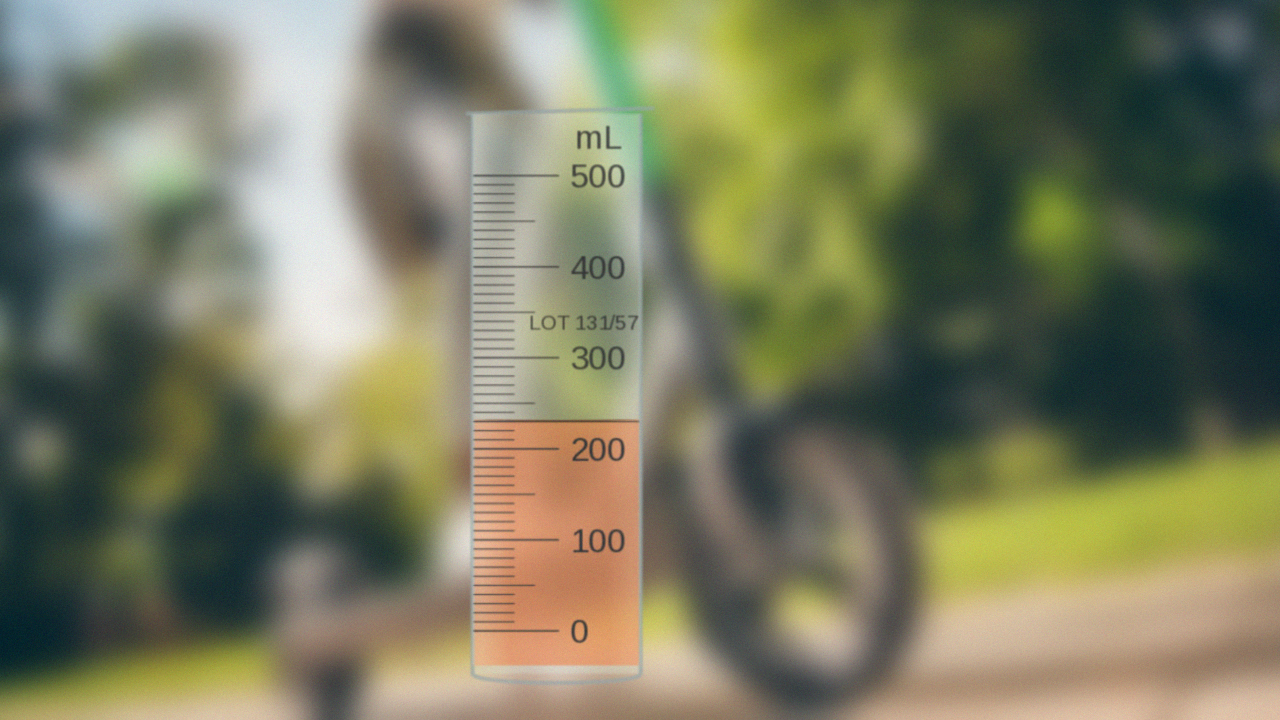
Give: 230
